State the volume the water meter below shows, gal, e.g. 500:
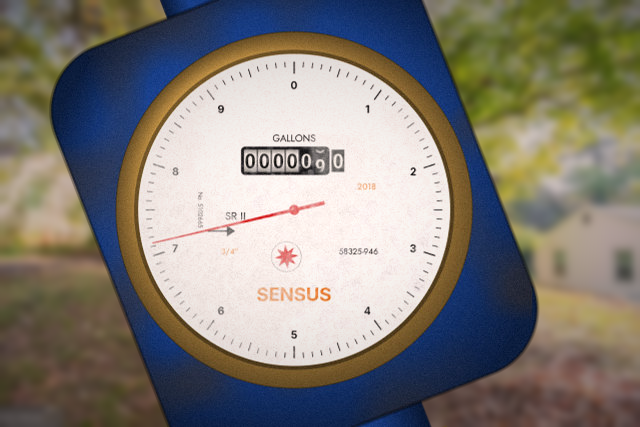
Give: 87.1
